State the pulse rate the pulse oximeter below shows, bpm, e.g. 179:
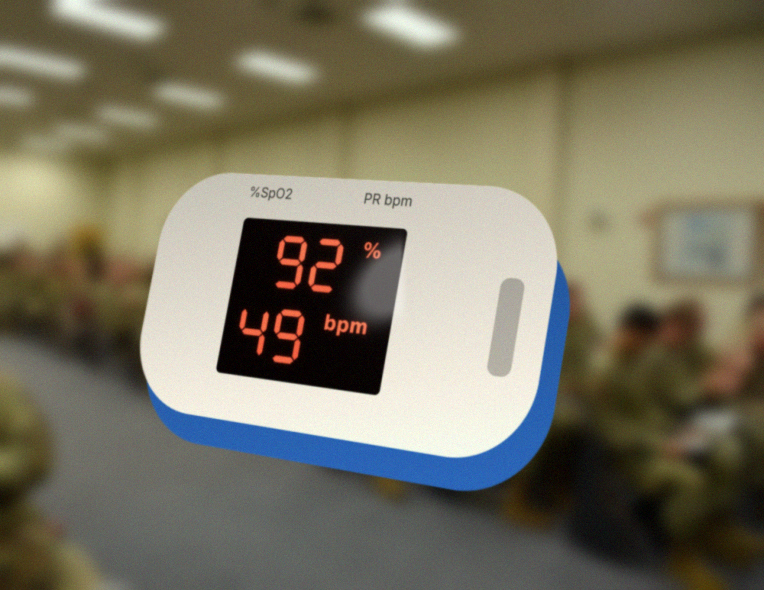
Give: 49
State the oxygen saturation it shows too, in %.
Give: 92
